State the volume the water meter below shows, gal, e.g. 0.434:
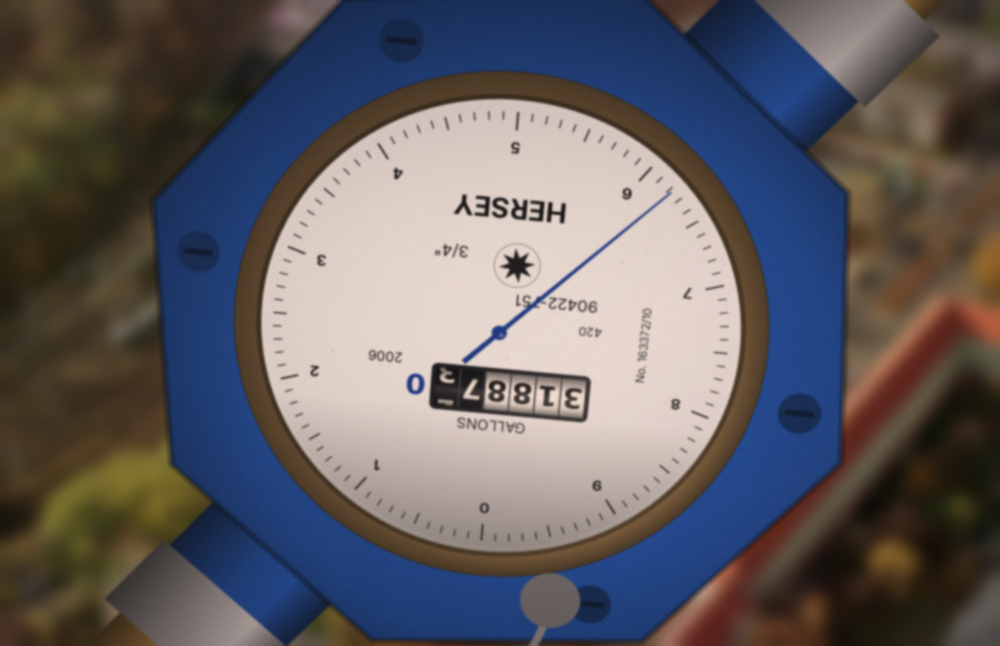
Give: 3188726.2
